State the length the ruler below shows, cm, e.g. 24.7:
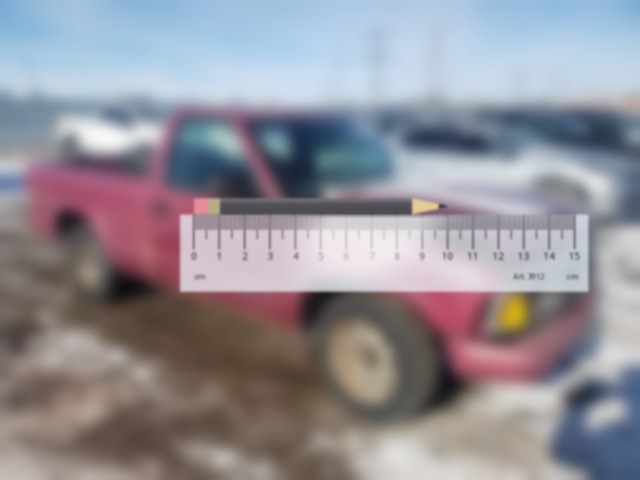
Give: 10
